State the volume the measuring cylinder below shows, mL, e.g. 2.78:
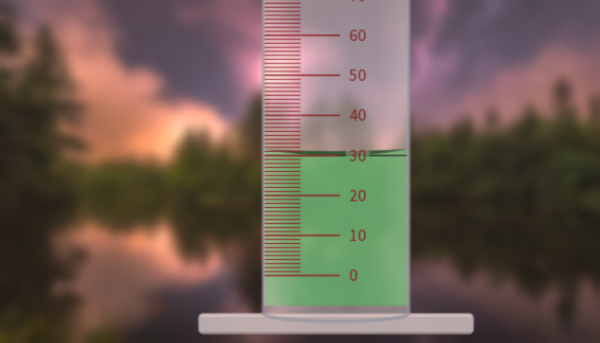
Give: 30
